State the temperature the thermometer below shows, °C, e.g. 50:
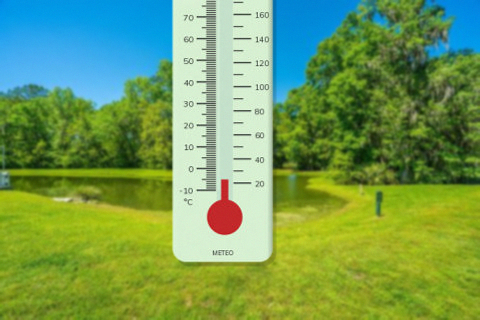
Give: -5
